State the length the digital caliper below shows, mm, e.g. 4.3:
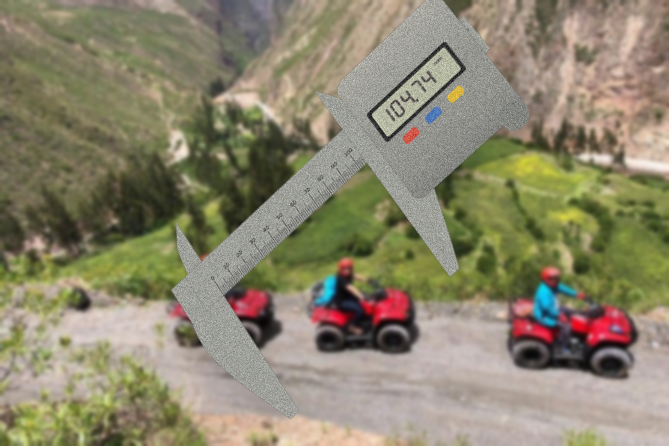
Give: 104.74
